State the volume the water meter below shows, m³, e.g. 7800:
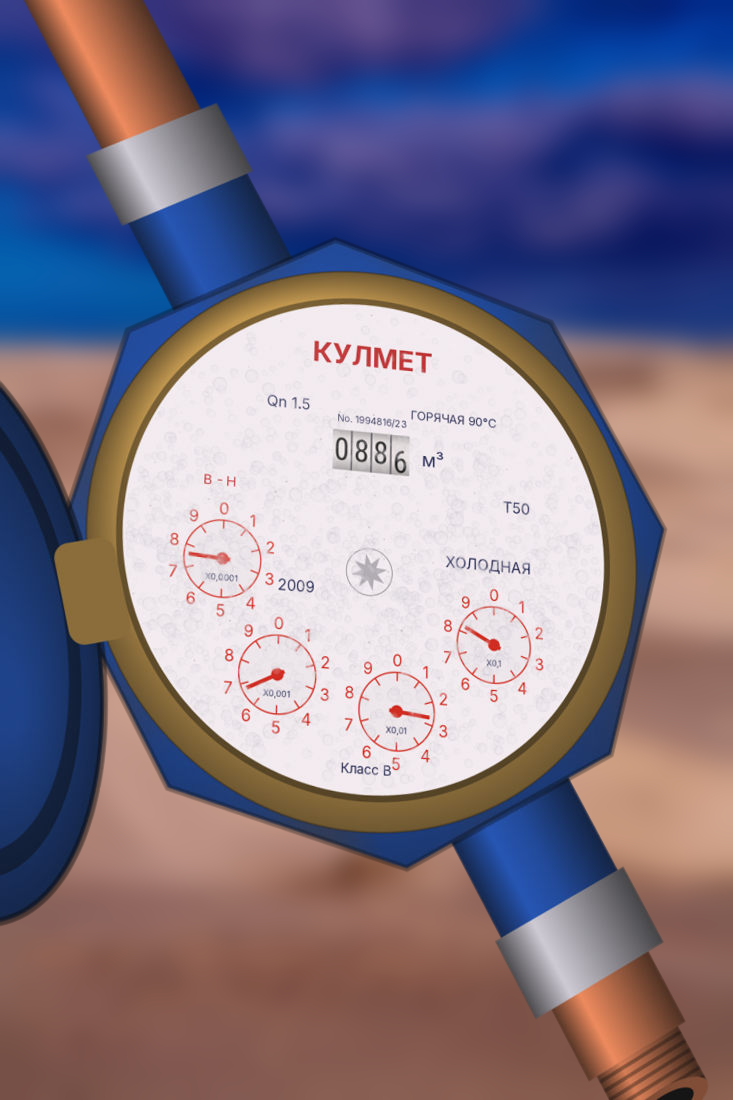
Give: 885.8267
